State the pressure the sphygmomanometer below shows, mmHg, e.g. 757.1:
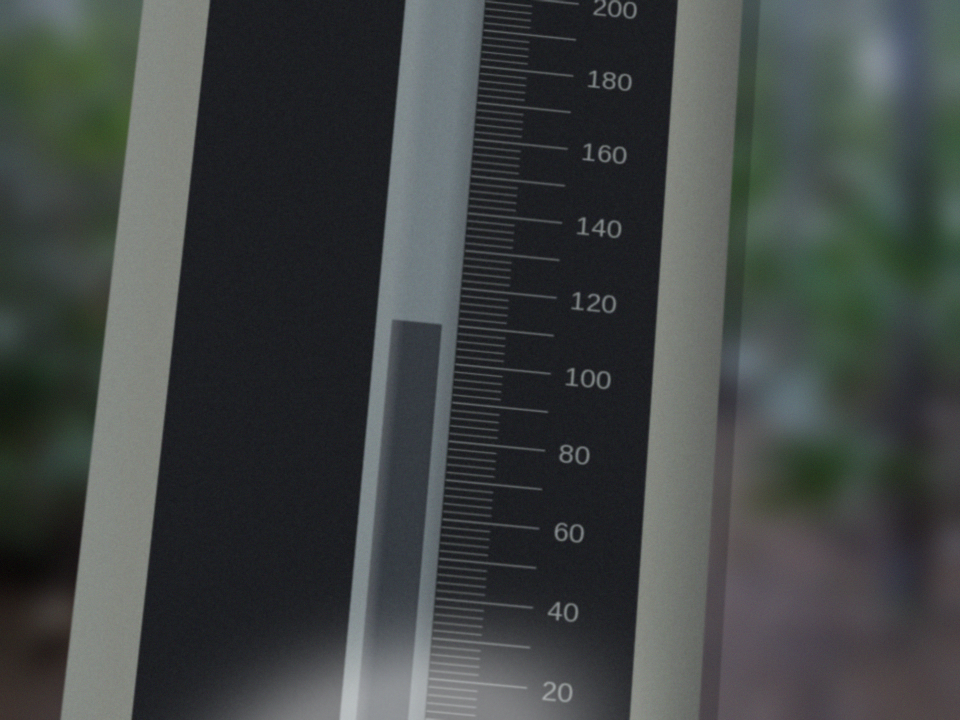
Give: 110
